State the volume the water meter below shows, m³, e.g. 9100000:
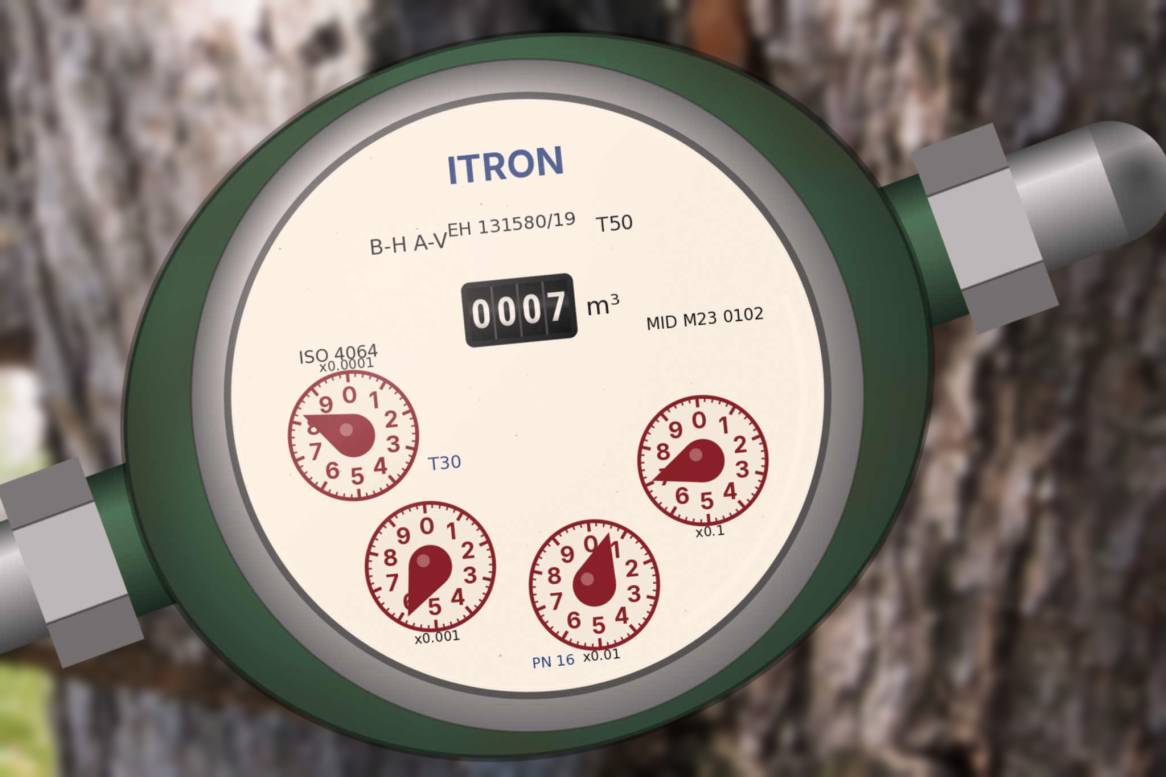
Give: 7.7058
